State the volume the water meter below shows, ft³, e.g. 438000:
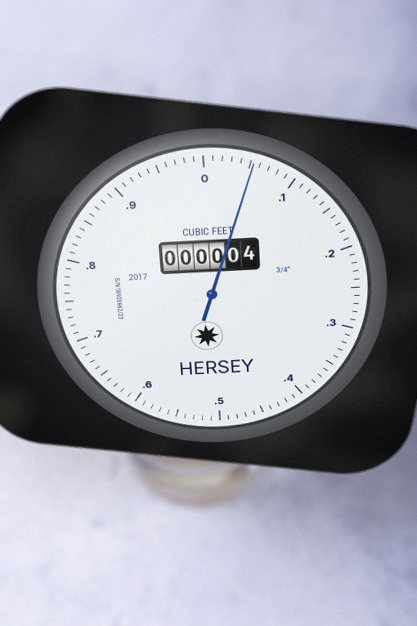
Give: 4.05
